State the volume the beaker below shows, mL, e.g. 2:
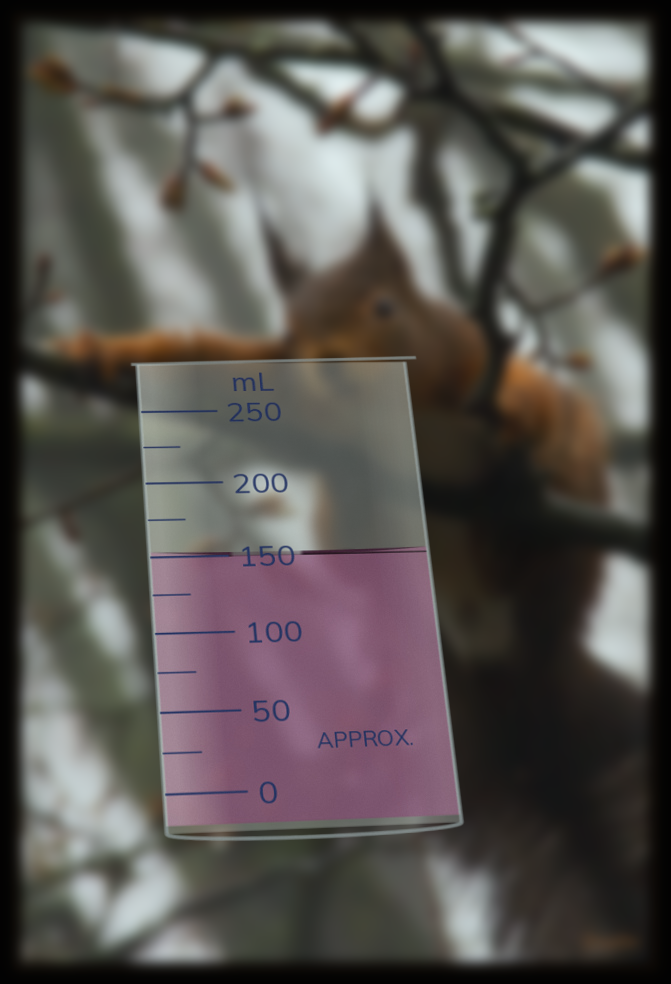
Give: 150
